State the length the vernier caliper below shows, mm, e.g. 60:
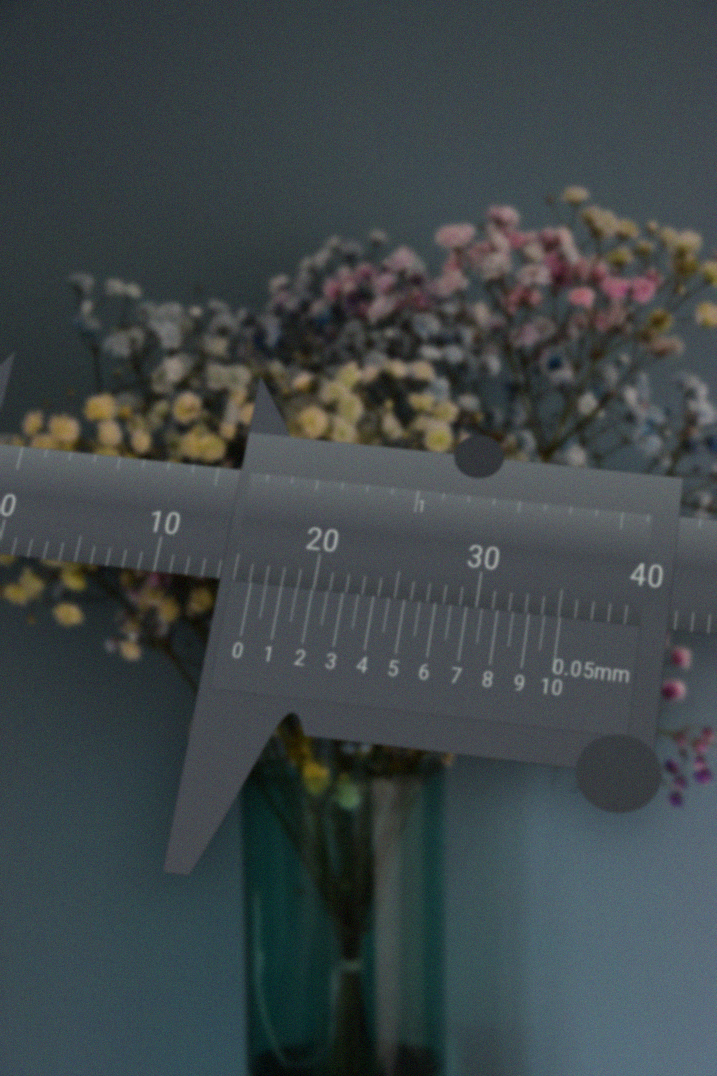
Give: 16.1
